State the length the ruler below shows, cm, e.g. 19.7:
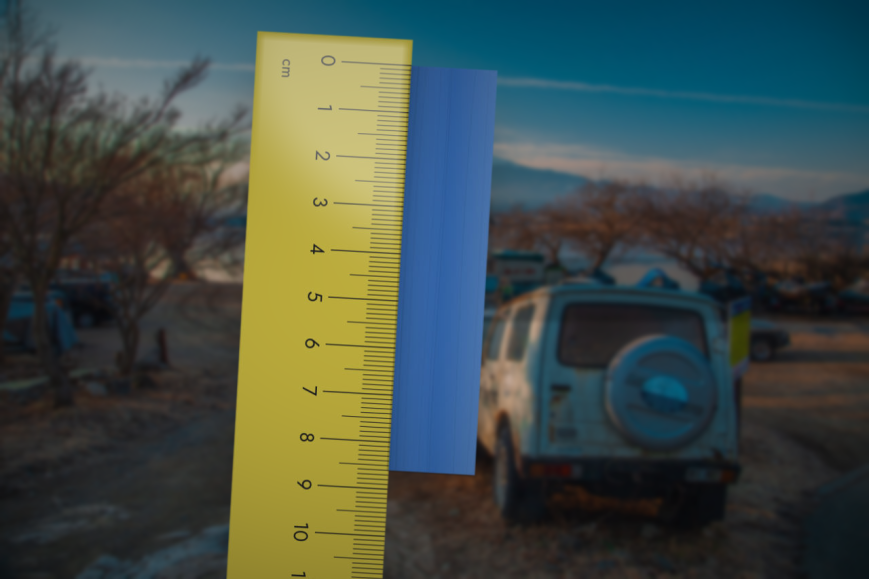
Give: 8.6
